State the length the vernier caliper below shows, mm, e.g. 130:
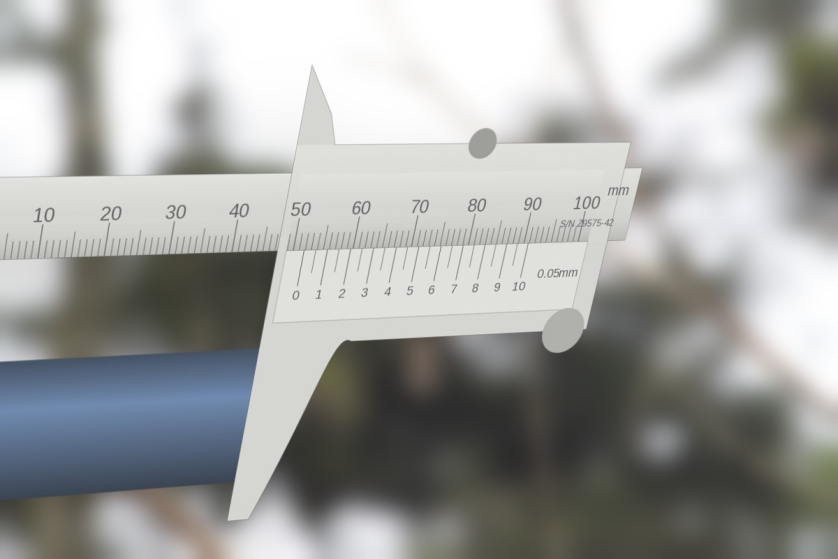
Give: 51.8
